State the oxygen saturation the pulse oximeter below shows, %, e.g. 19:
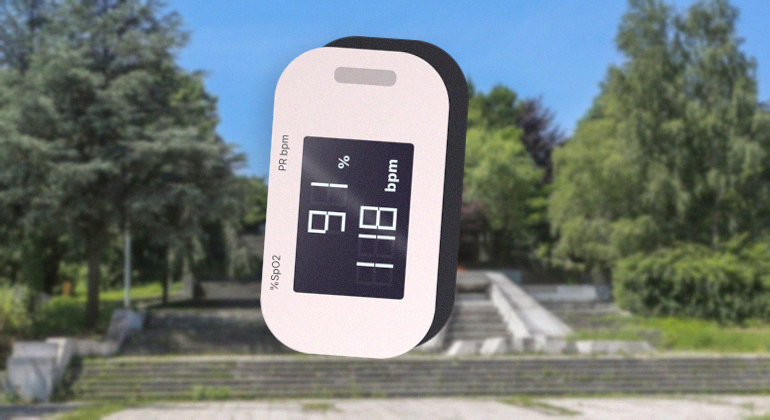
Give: 91
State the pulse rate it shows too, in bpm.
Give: 118
